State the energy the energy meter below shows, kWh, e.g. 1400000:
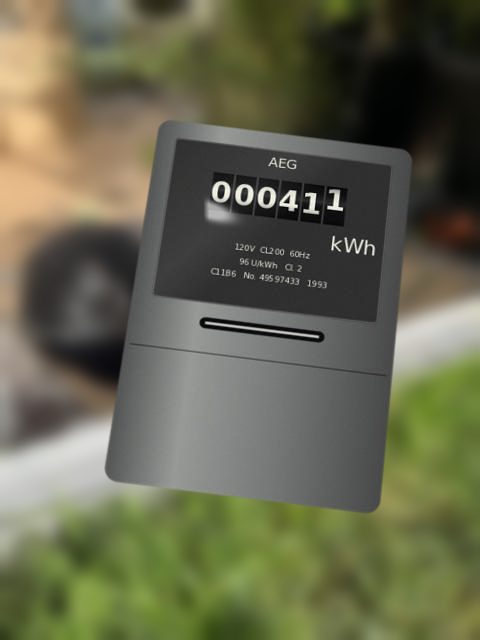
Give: 411
